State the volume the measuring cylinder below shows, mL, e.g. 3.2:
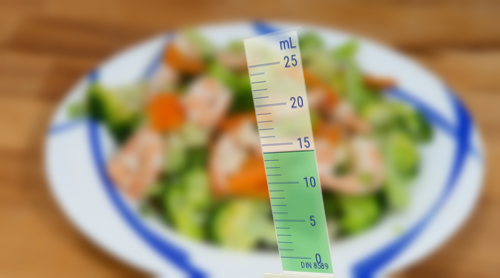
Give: 14
